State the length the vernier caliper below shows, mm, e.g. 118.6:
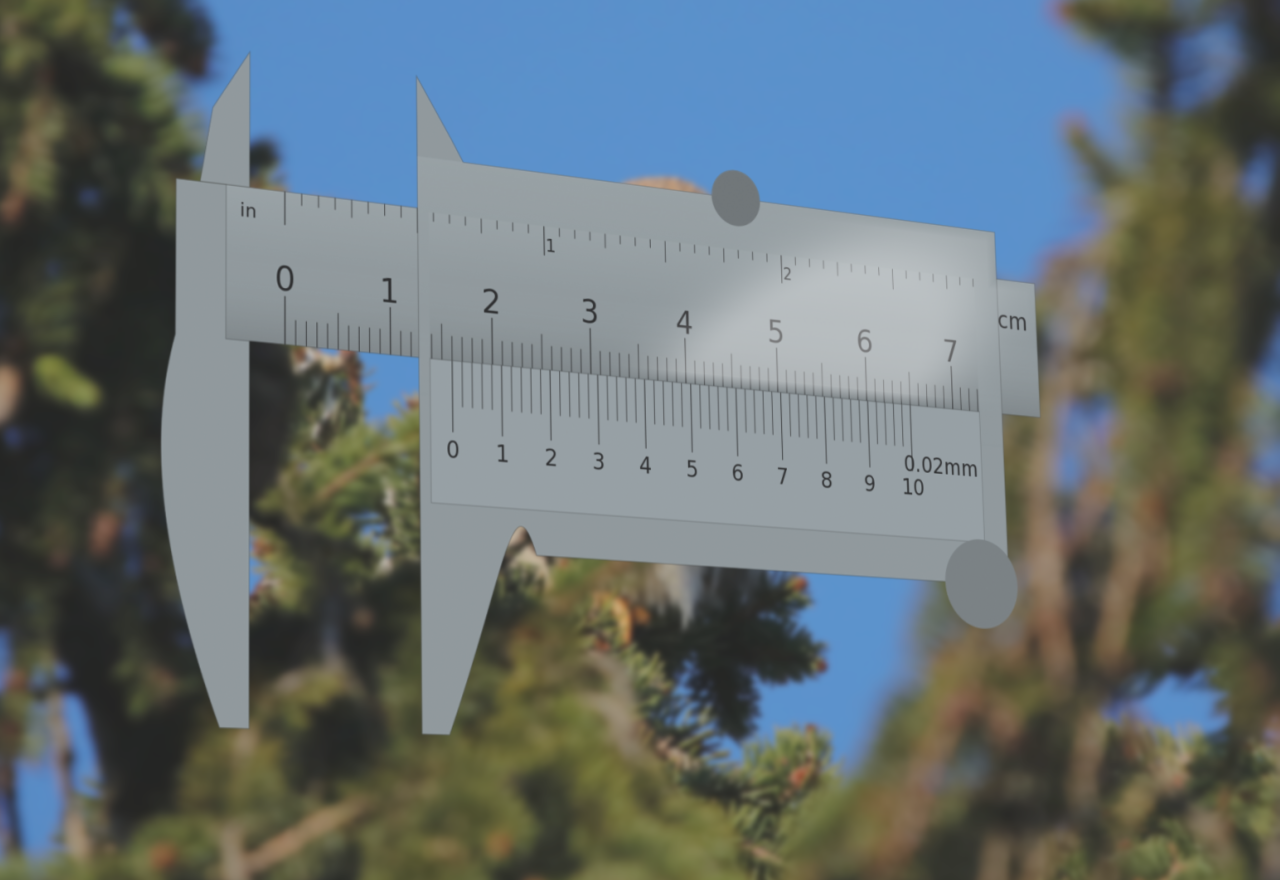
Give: 16.0
